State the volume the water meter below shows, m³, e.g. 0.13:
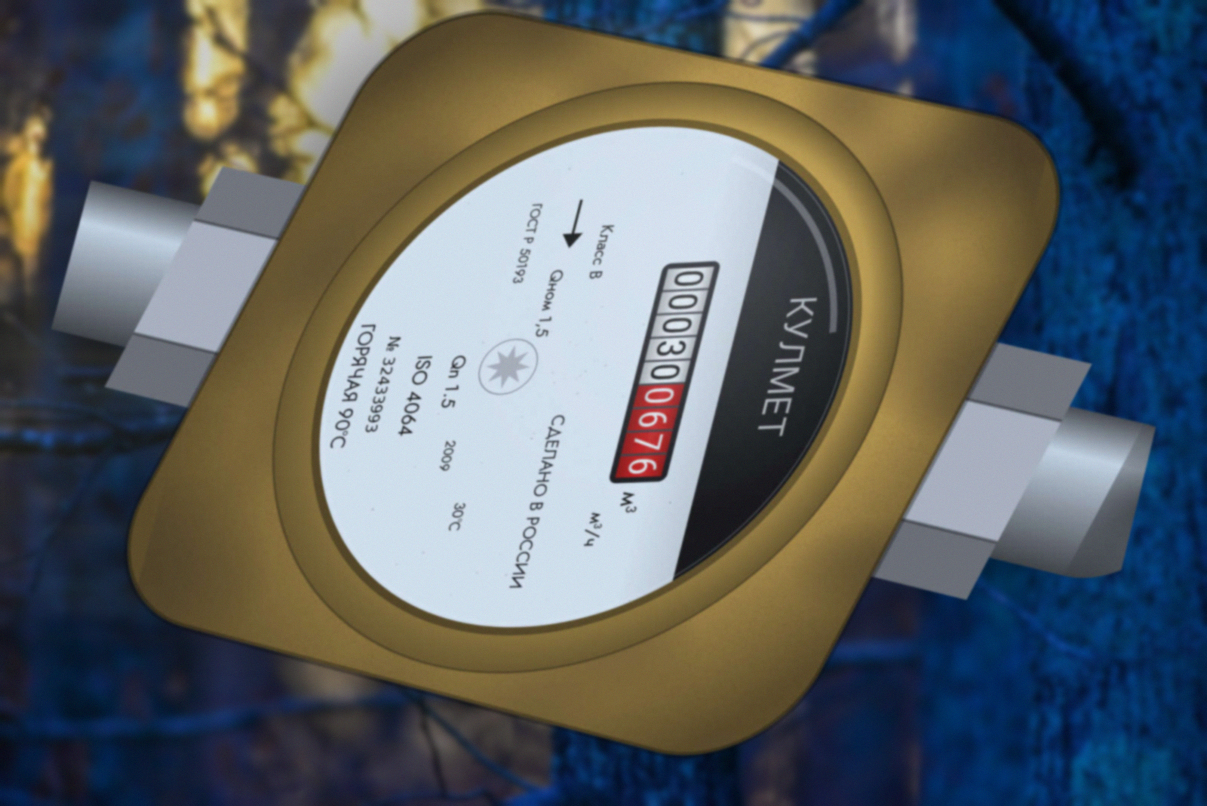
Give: 30.0676
